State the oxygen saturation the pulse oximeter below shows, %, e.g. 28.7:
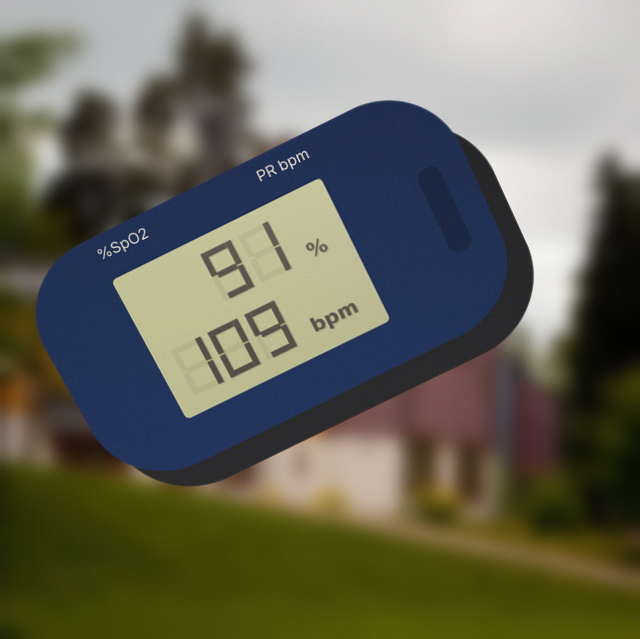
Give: 91
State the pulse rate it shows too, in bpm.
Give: 109
